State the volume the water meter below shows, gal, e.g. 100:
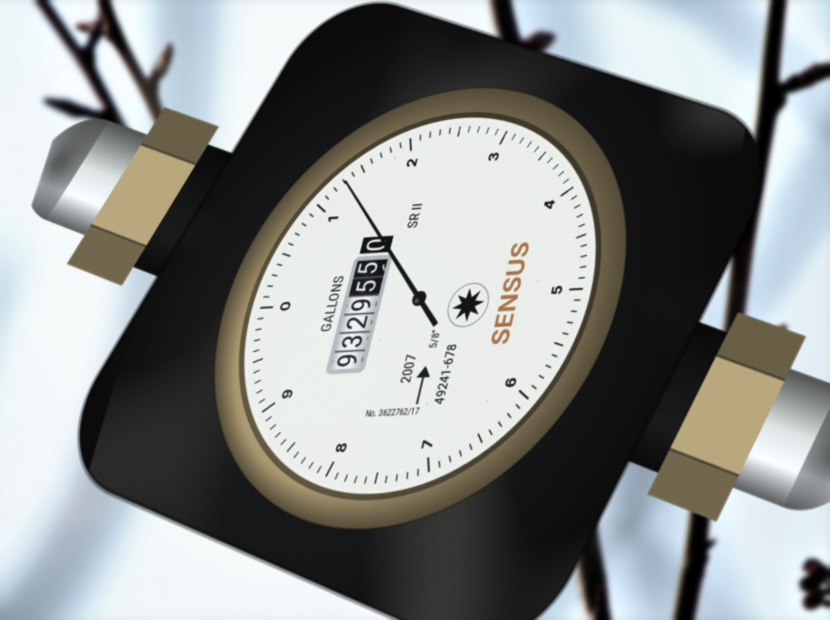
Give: 9329551.3
